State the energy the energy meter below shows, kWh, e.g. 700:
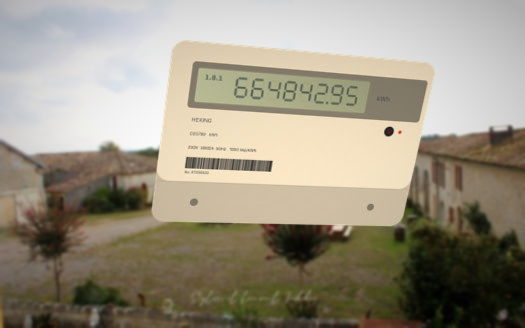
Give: 664842.95
